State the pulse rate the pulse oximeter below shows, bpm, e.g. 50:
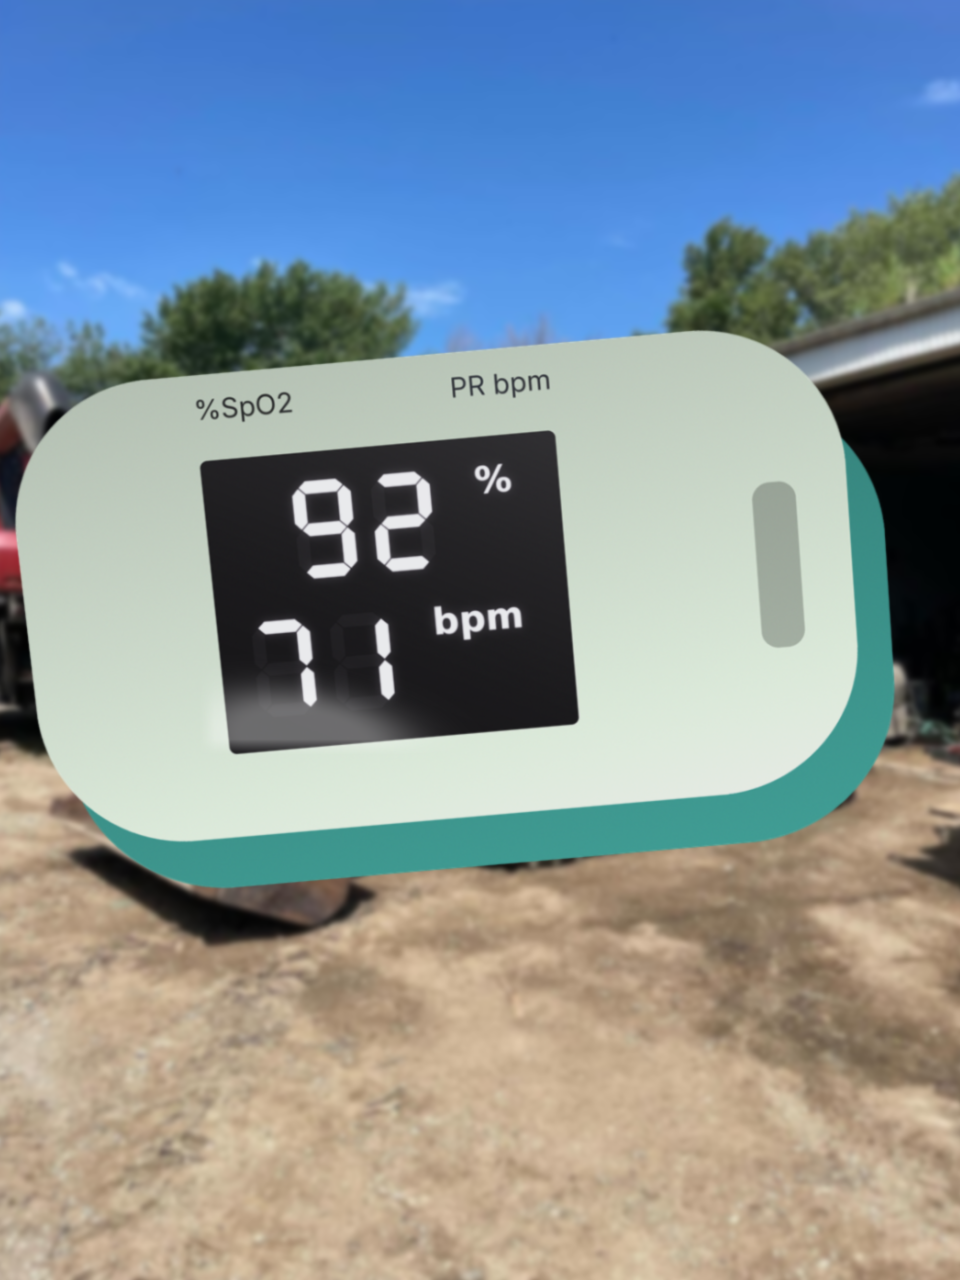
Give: 71
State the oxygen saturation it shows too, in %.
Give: 92
